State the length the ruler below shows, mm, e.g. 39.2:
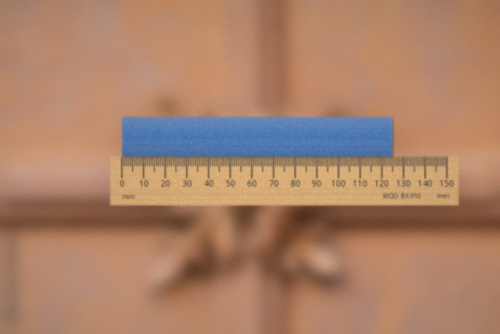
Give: 125
